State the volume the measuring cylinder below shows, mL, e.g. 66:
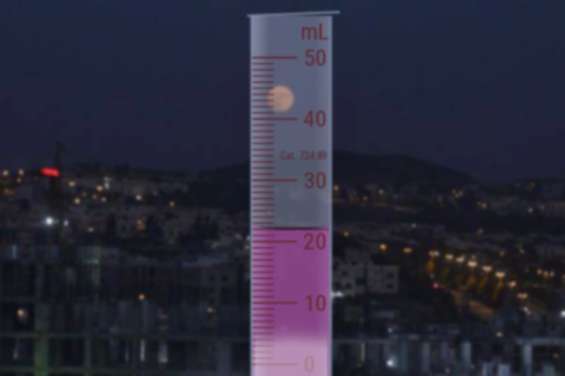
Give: 22
